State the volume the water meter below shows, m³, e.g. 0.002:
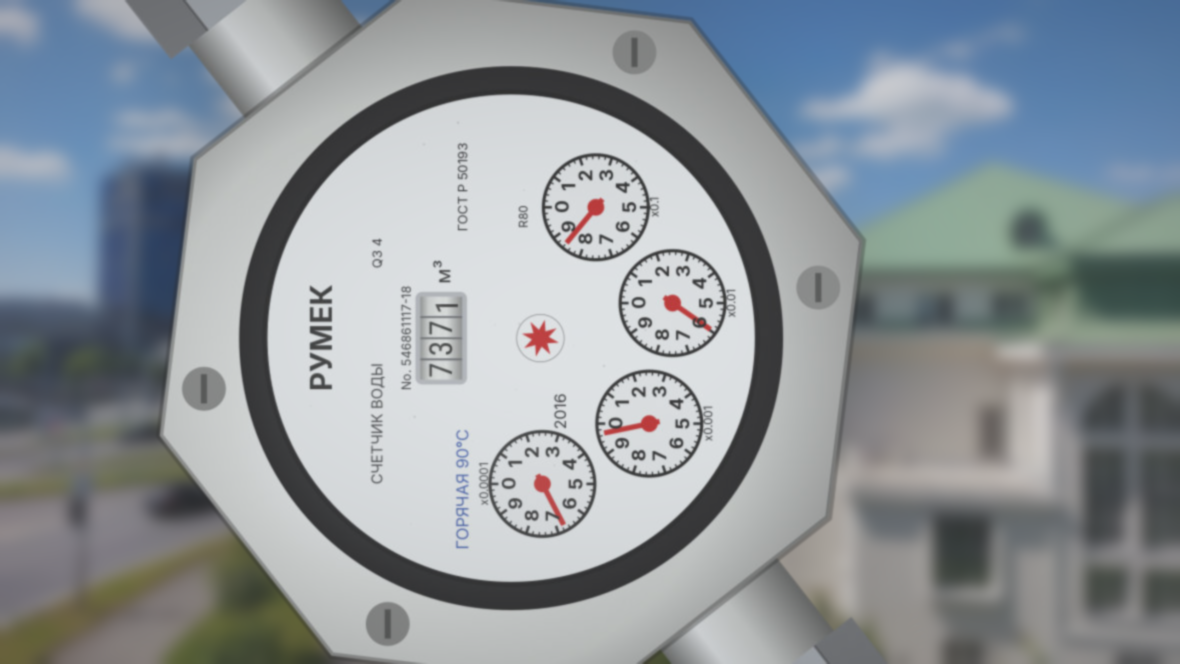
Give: 7370.8596
